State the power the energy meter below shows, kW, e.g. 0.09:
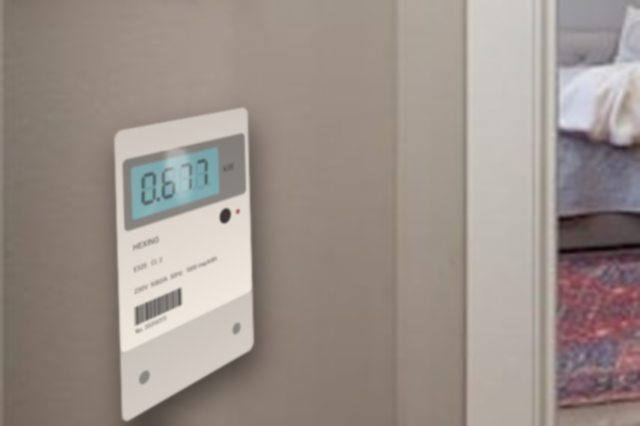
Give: 0.677
